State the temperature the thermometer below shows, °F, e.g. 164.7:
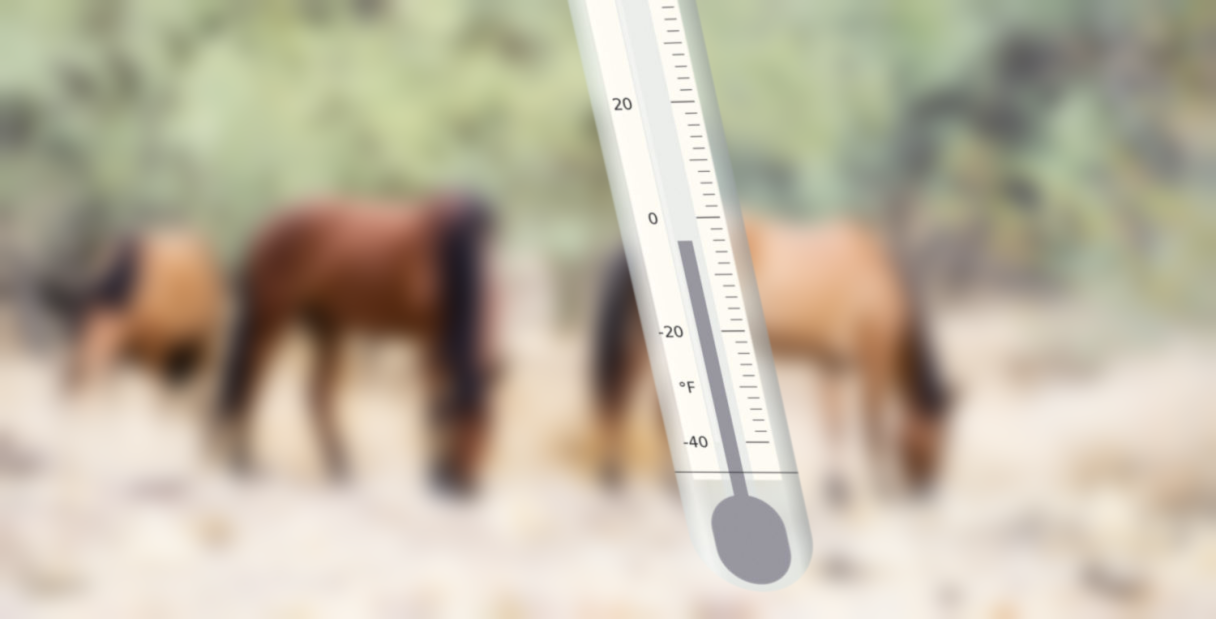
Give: -4
